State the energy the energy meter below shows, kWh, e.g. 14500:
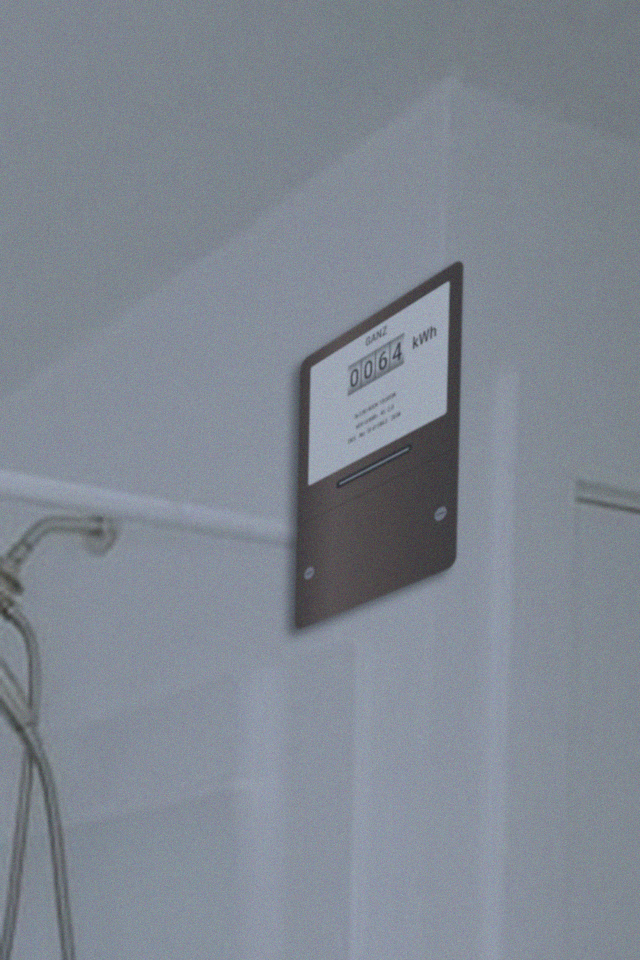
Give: 64
